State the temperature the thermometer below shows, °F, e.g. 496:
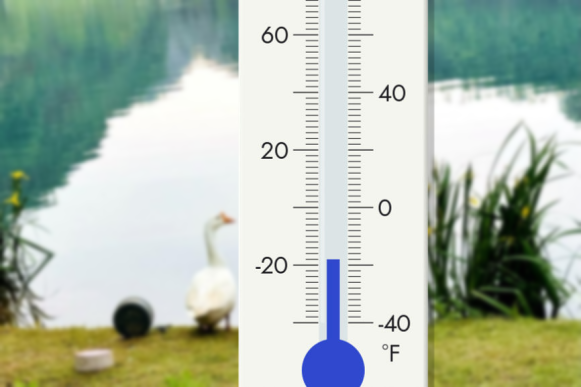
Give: -18
